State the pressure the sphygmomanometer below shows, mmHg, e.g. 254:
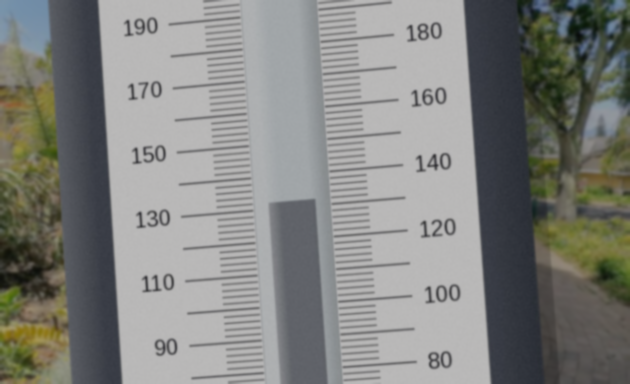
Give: 132
